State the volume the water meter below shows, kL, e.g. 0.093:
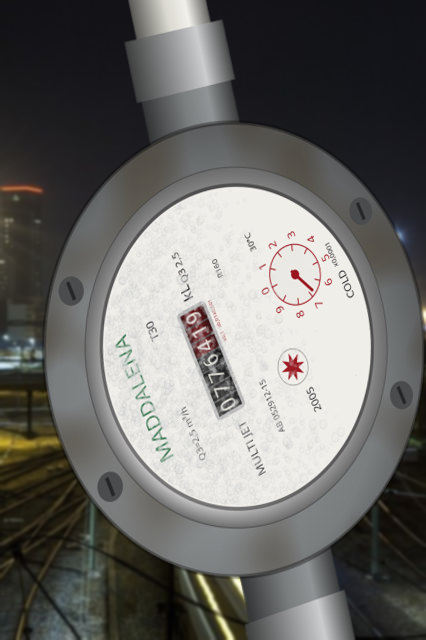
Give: 776.4196
